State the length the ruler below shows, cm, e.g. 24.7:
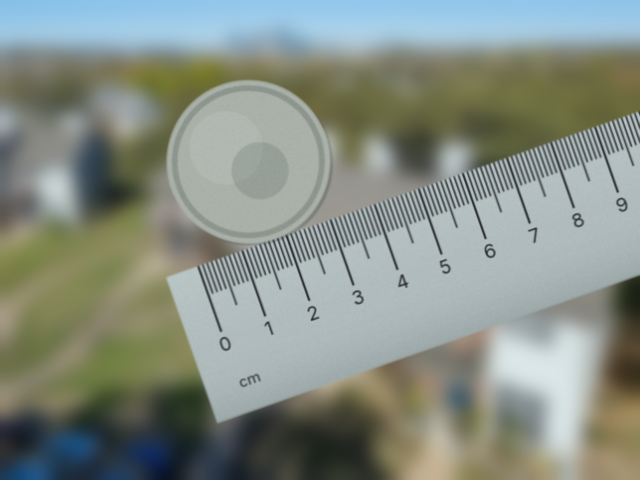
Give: 3.5
